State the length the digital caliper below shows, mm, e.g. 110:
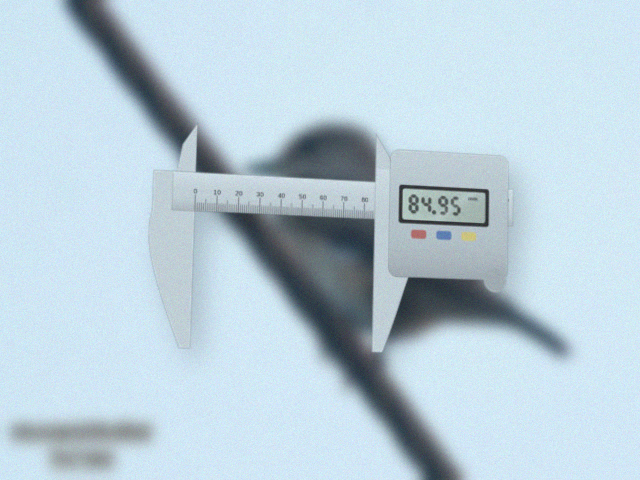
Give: 84.95
